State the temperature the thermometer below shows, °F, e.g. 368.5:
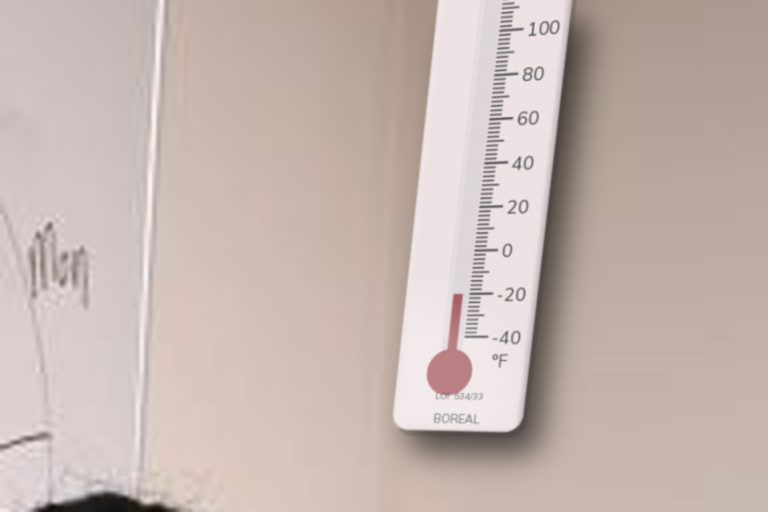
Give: -20
